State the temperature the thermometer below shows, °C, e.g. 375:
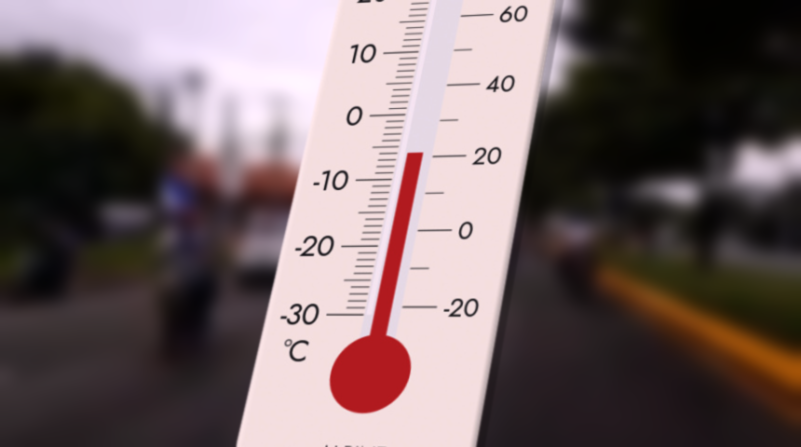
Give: -6
